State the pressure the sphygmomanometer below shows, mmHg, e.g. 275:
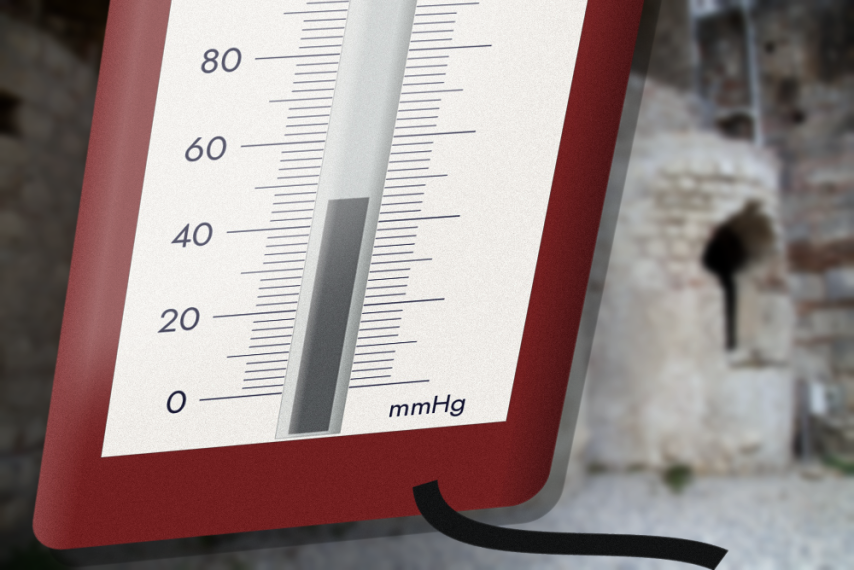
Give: 46
